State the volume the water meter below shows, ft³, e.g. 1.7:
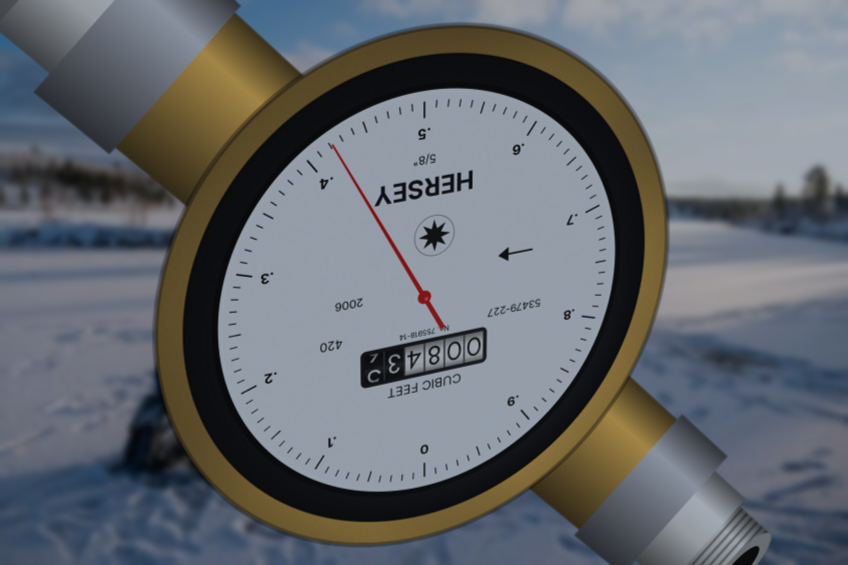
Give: 8435.42
